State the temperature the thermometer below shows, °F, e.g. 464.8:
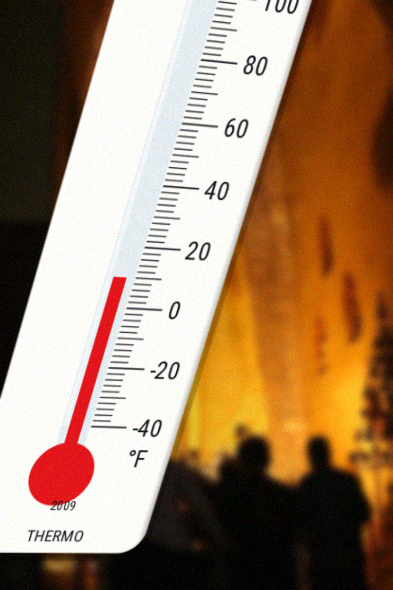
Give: 10
